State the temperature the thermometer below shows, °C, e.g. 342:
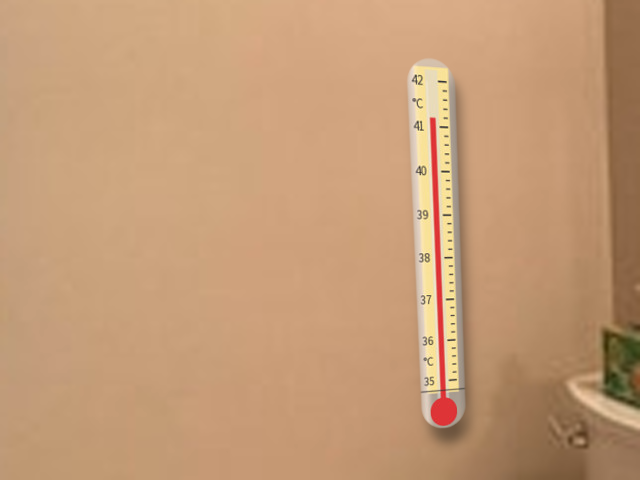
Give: 41.2
